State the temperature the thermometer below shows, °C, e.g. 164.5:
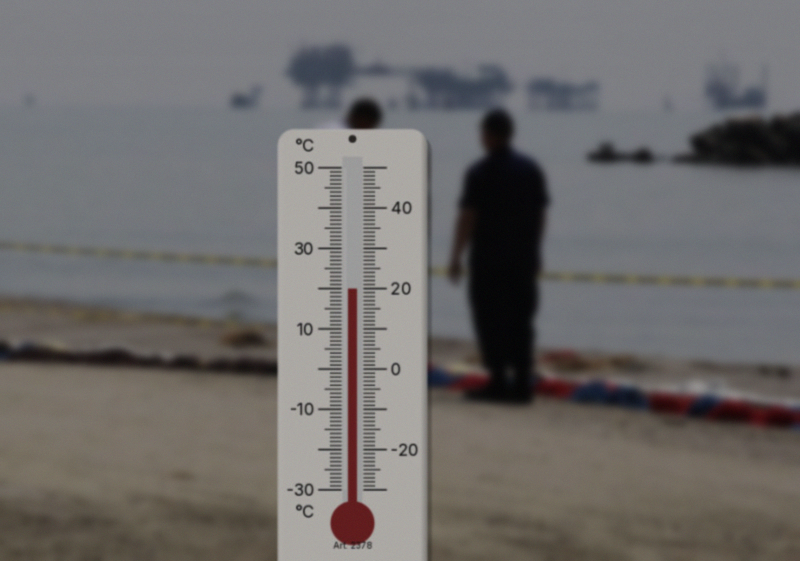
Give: 20
